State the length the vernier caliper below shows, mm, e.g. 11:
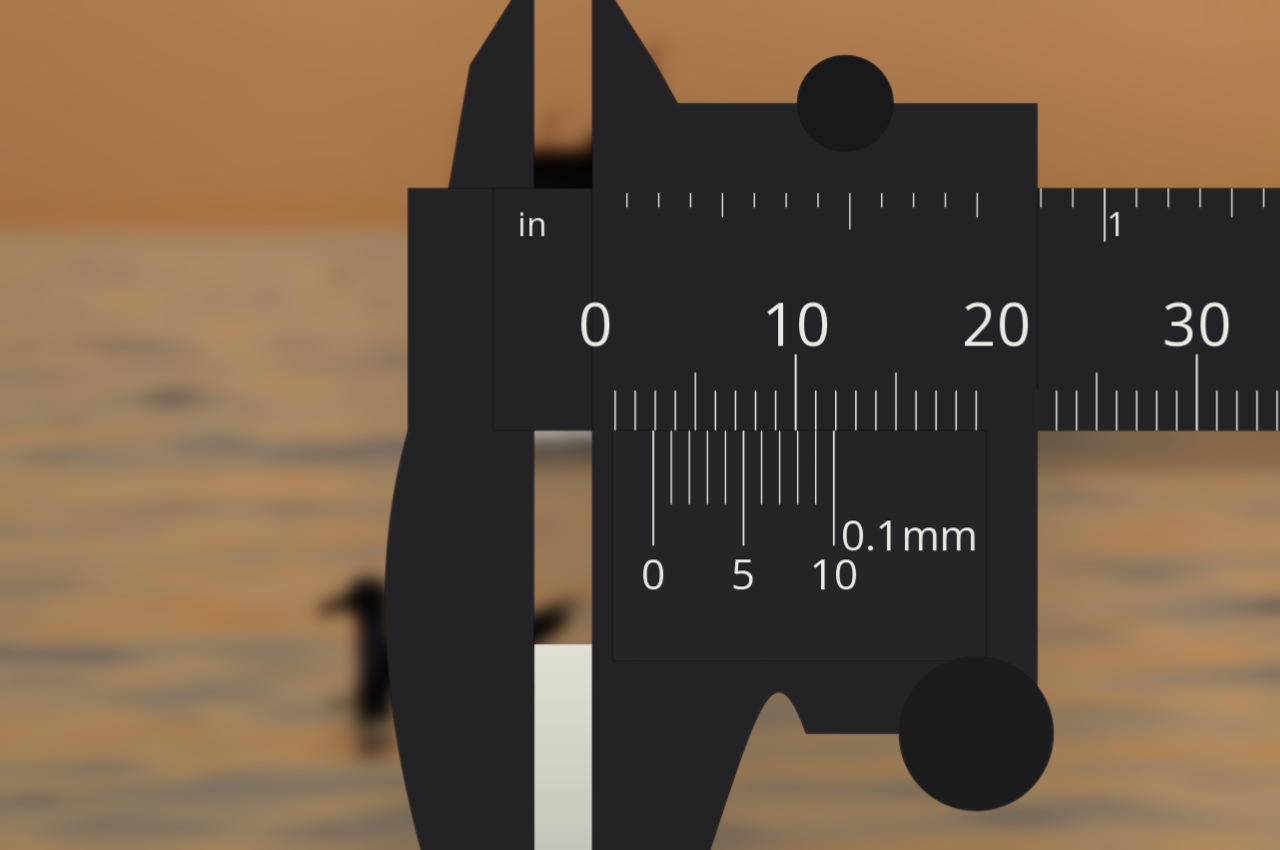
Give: 2.9
